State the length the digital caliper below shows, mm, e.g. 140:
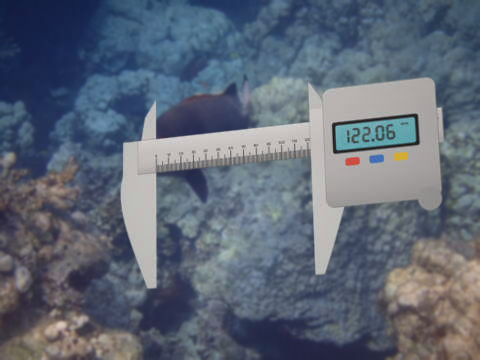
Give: 122.06
